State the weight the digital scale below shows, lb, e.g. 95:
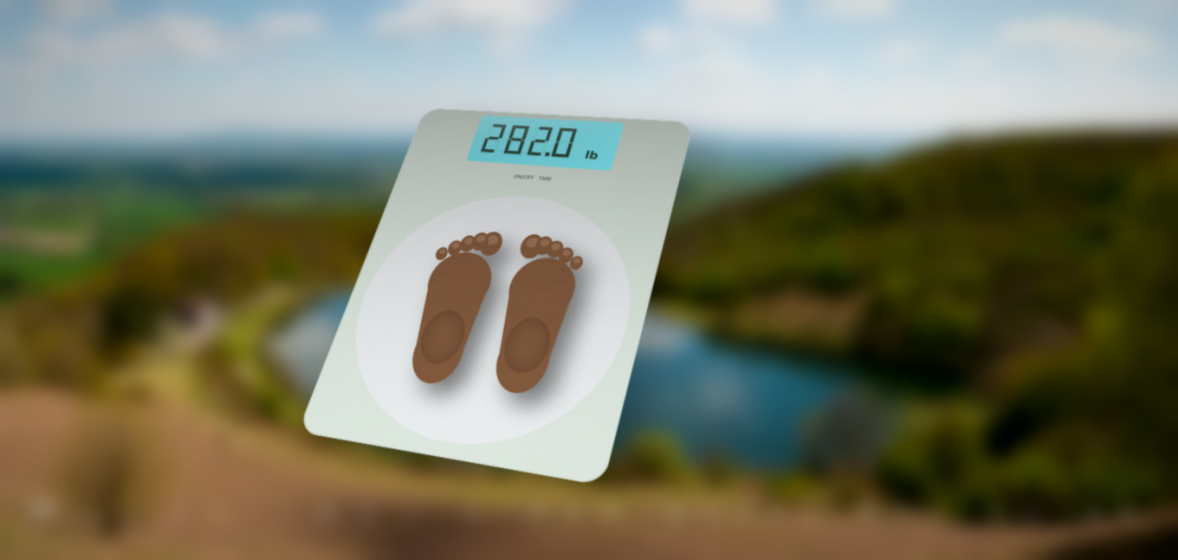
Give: 282.0
